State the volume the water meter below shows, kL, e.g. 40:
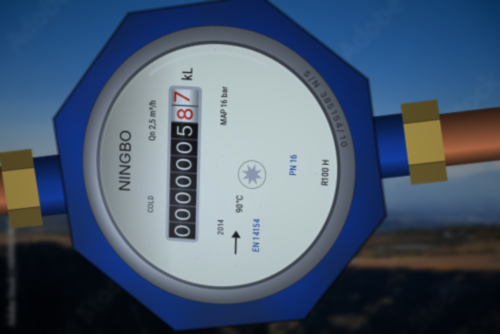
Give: 5.87
